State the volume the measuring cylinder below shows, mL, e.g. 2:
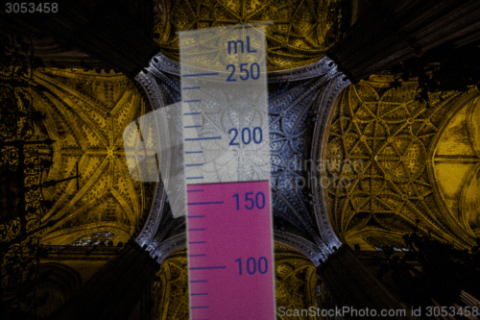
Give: 165
